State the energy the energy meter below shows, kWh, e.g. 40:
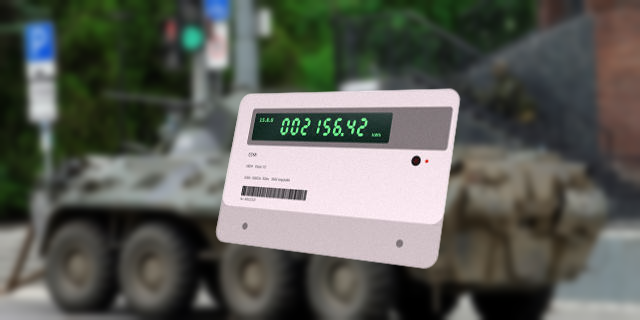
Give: 2156.42
